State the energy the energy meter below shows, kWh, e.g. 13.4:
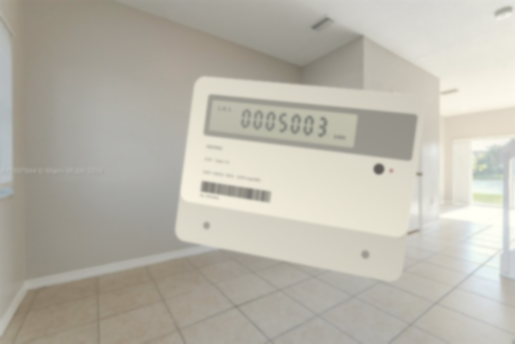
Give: 5003
